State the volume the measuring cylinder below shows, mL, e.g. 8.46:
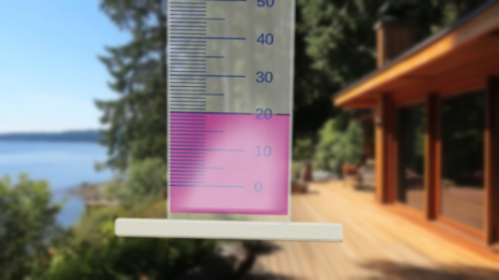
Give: 20
